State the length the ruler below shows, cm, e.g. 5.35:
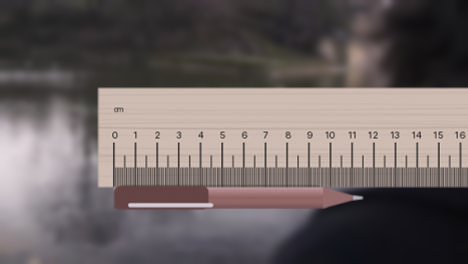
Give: 11.5
